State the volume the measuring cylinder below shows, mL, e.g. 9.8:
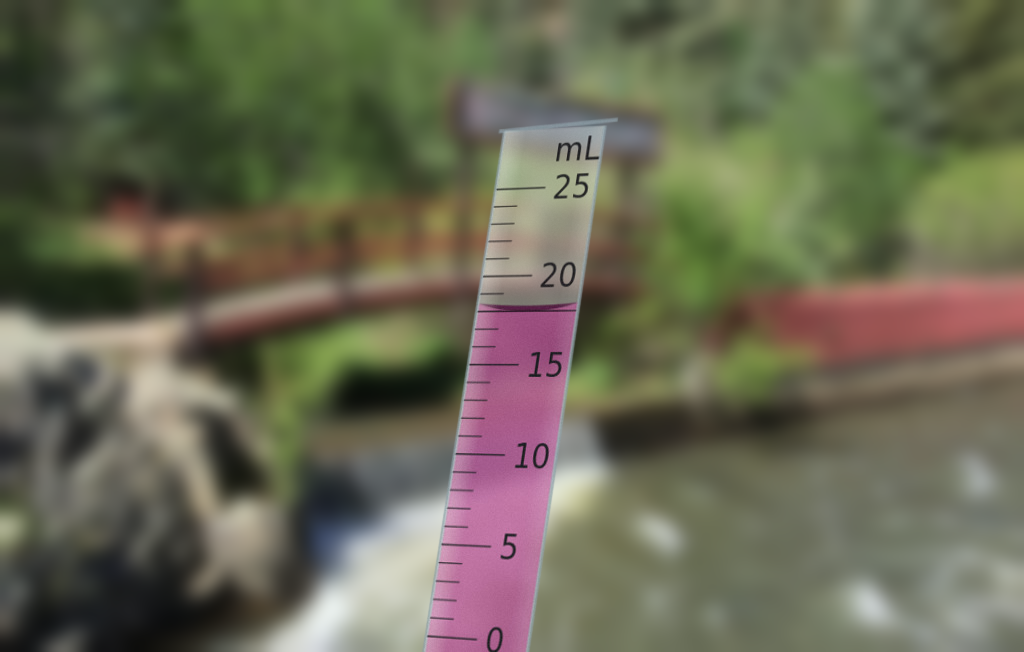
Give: 18
